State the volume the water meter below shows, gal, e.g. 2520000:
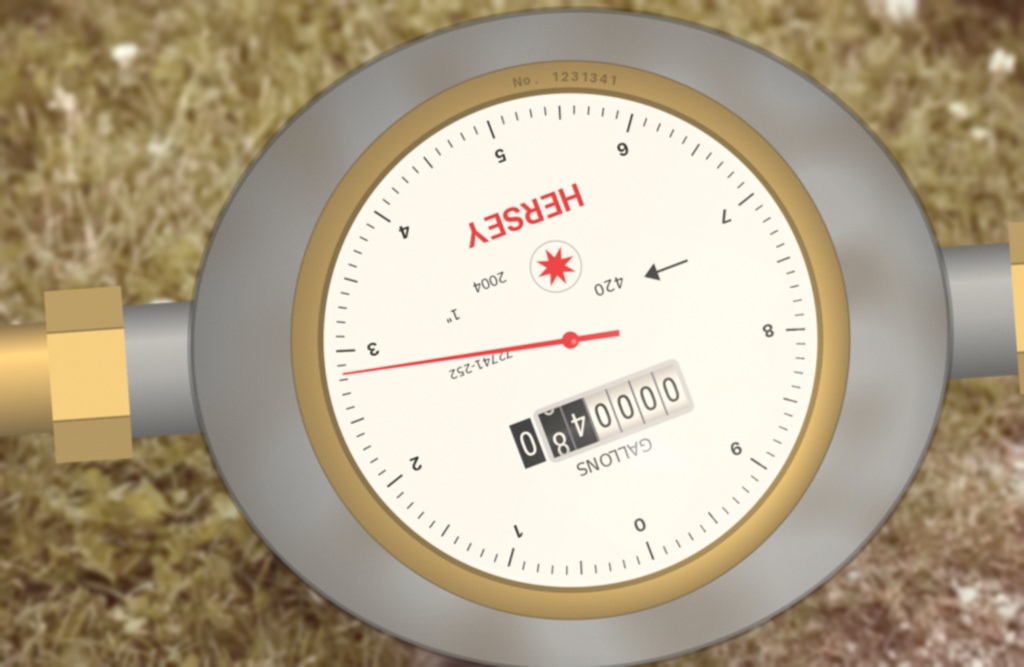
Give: 482.8
